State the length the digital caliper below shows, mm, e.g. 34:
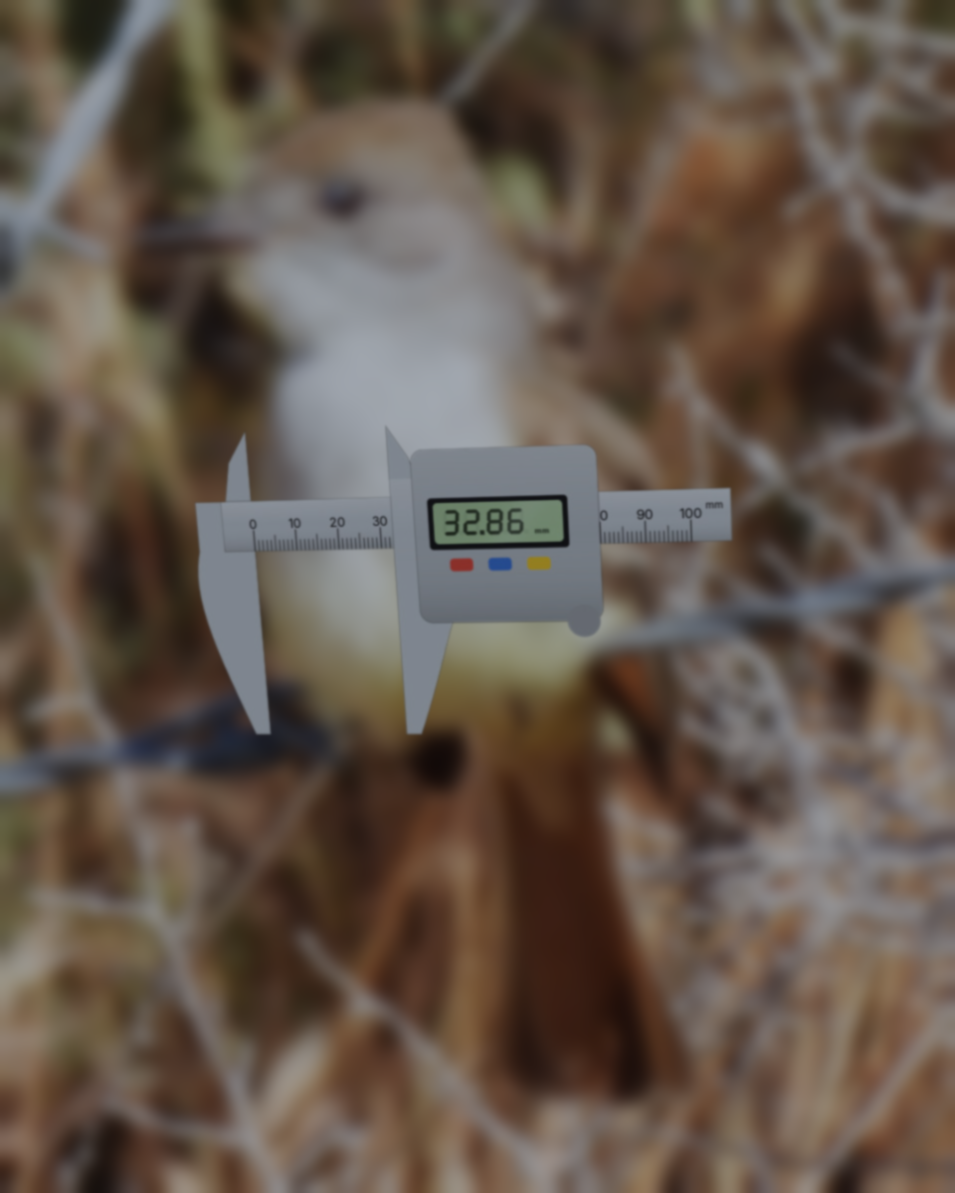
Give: 32.86
